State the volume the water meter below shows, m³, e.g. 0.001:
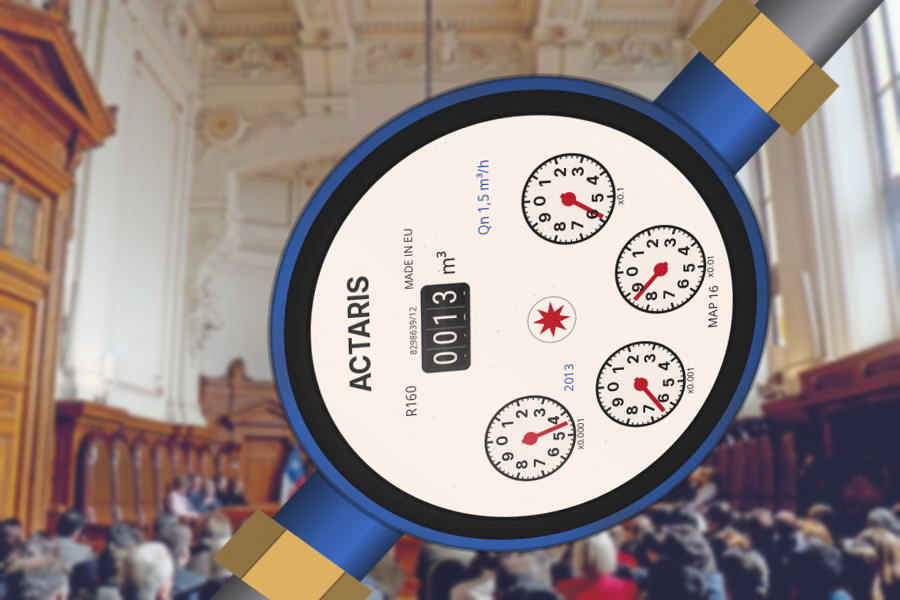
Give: 13.5864
